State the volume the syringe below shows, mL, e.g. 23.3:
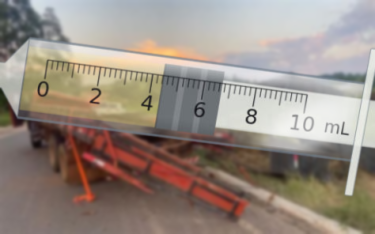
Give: 4.4
